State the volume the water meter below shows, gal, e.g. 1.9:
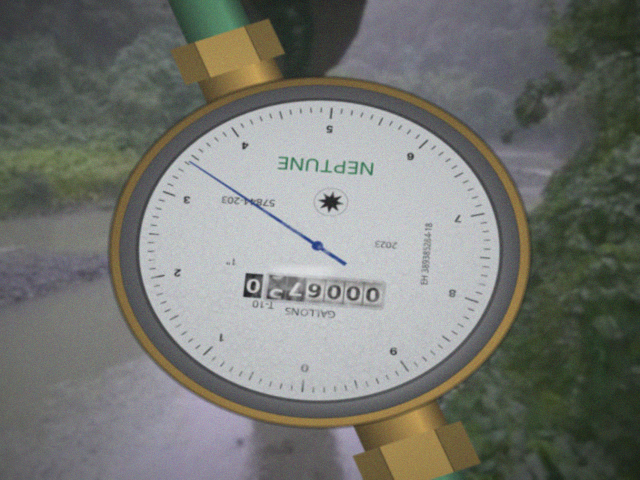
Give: 6753.4
